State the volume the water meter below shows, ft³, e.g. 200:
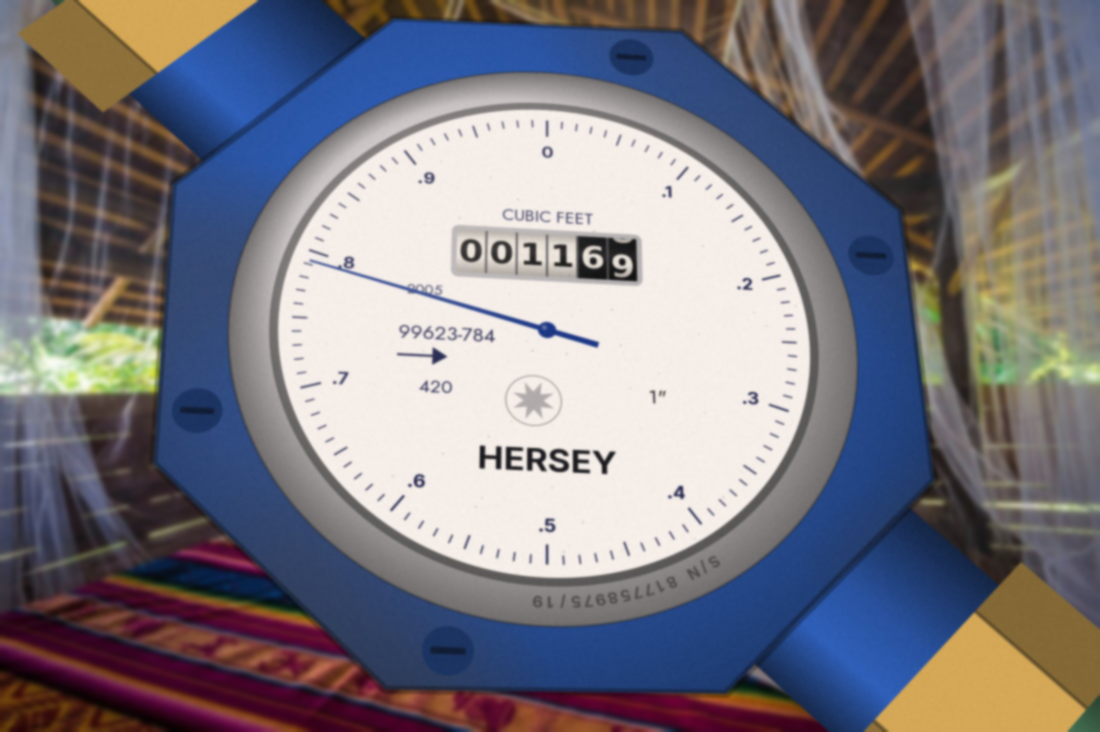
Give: 1168.79
